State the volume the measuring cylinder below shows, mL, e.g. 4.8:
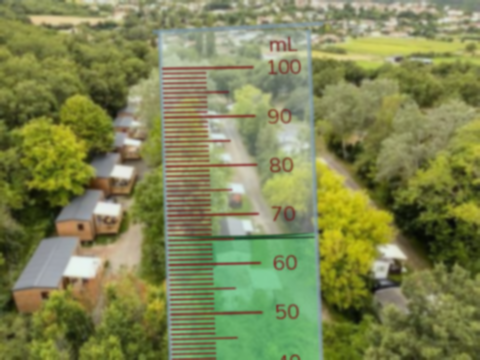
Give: 65
